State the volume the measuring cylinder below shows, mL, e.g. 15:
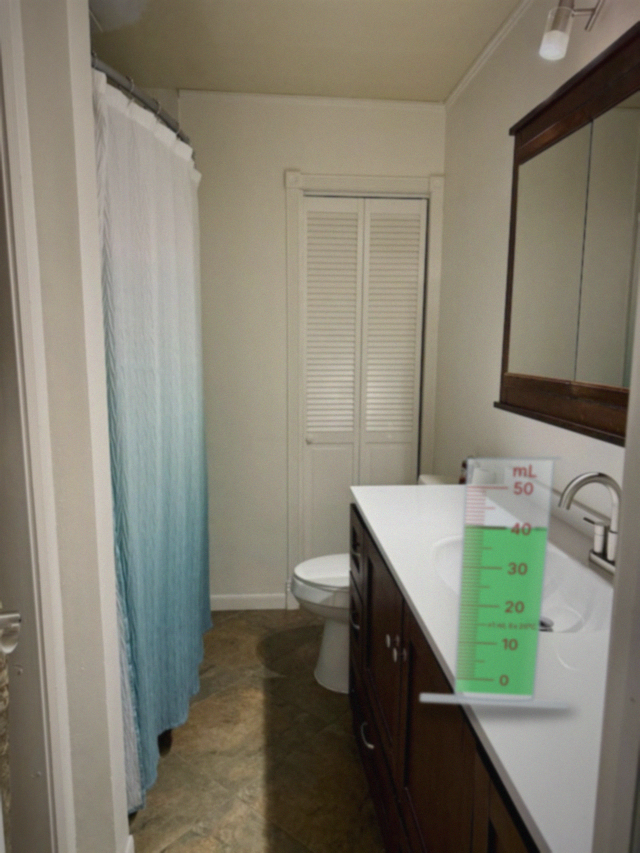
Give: 40
